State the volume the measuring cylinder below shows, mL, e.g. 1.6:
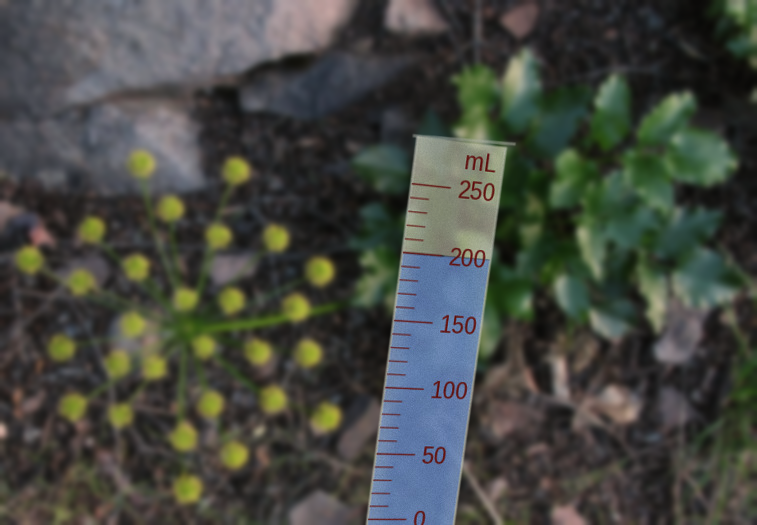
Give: 200
